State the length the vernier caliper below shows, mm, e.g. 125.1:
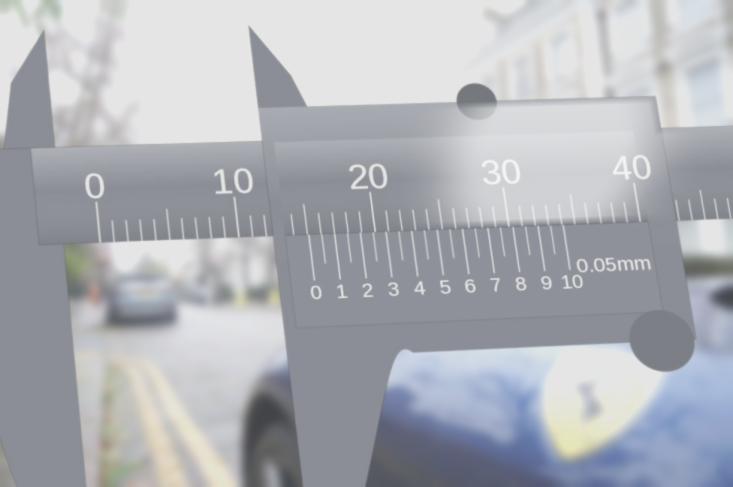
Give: 15.1
